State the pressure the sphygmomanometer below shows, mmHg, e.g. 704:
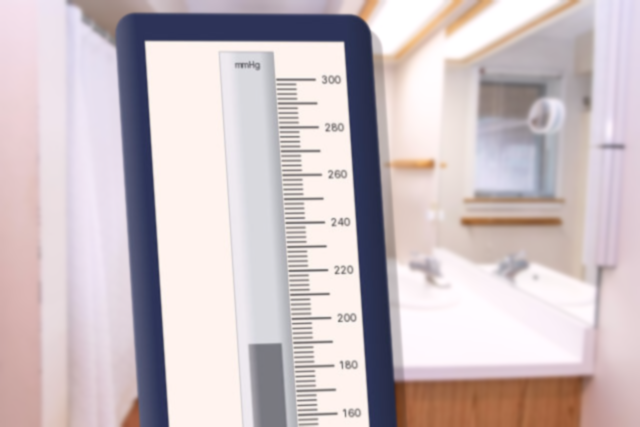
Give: 190
